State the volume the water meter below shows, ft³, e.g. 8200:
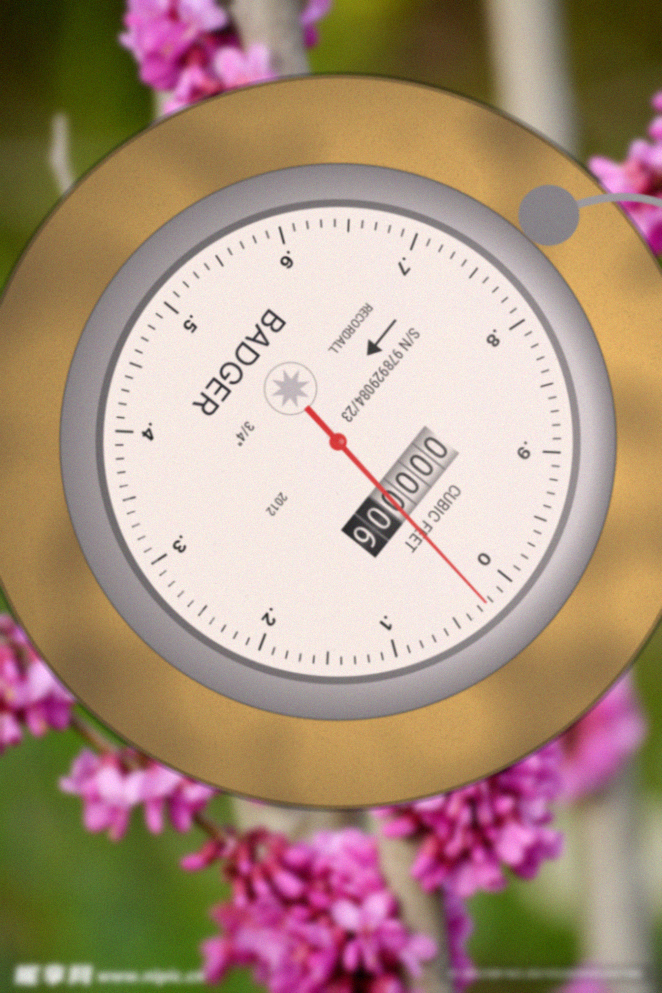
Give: 6.02
